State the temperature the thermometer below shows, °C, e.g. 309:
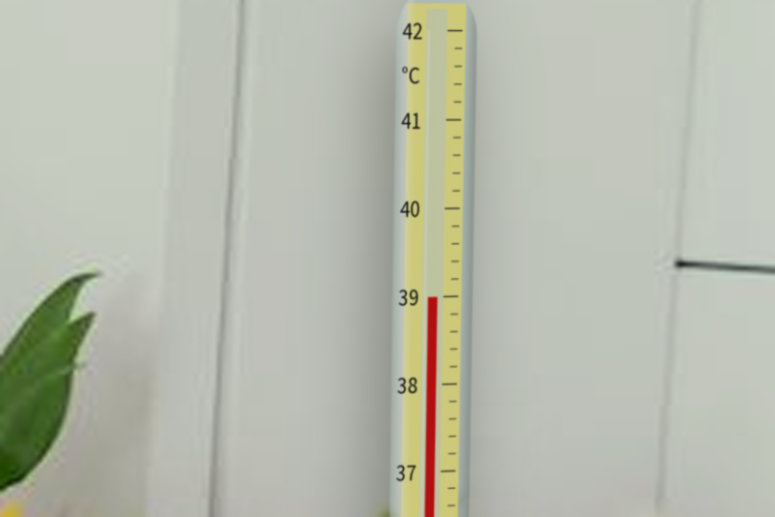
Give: 39
